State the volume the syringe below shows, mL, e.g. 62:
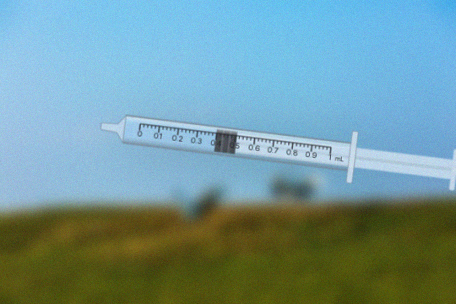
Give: 0.4
